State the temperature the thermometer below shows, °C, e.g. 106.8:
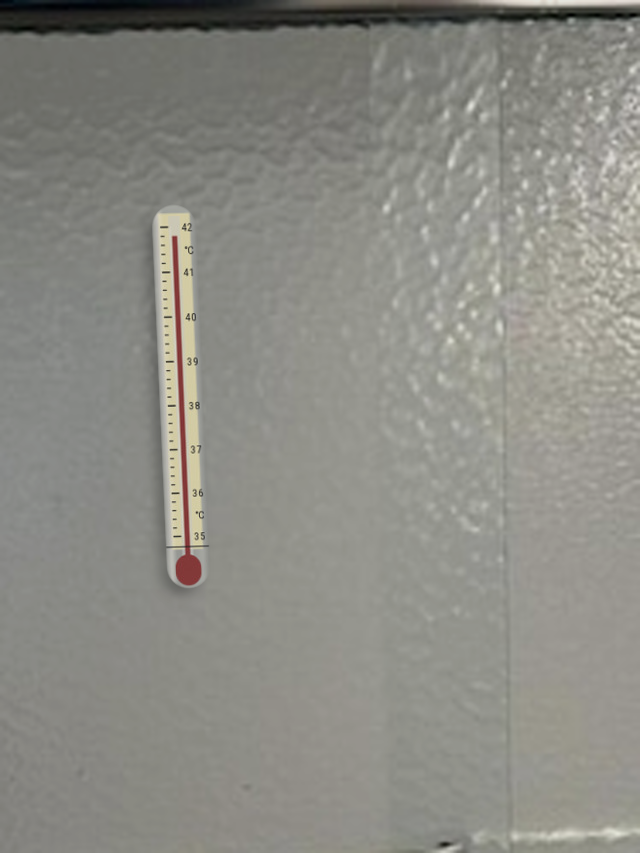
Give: 41.8
